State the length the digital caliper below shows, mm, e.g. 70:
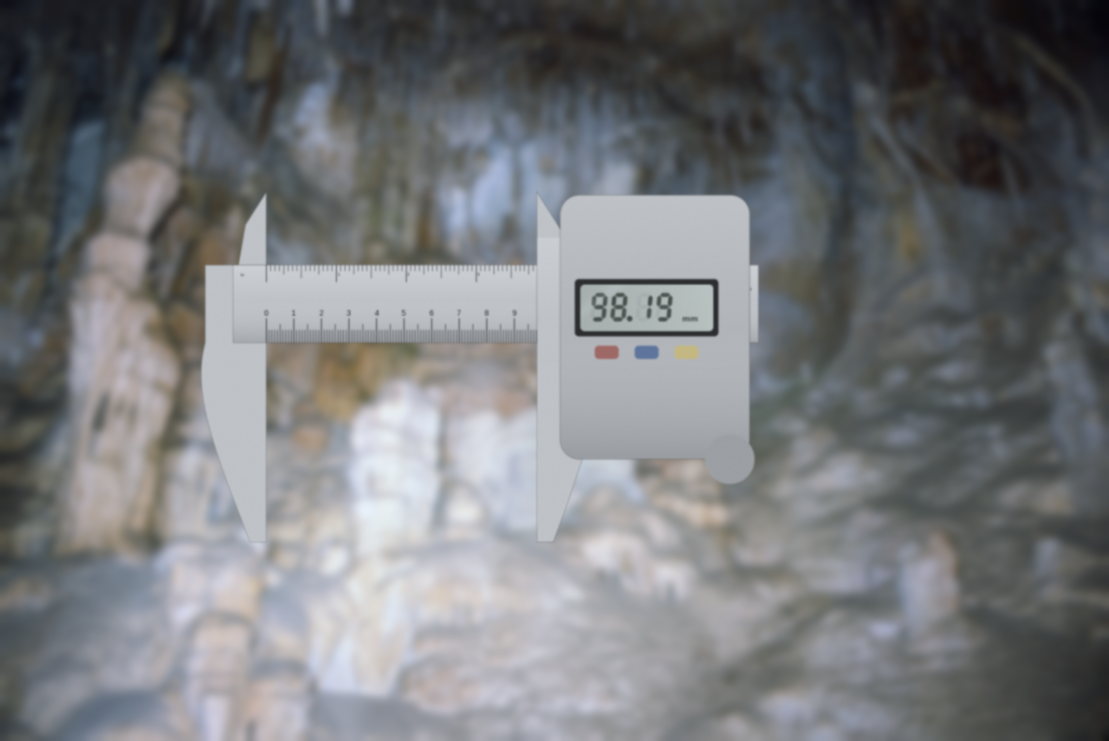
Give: 98.19
